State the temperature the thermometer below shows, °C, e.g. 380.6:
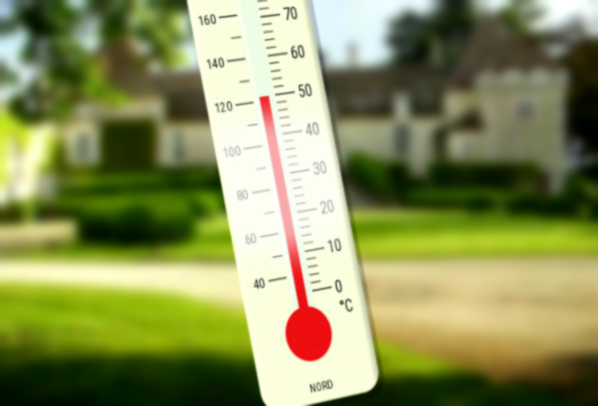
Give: 50
